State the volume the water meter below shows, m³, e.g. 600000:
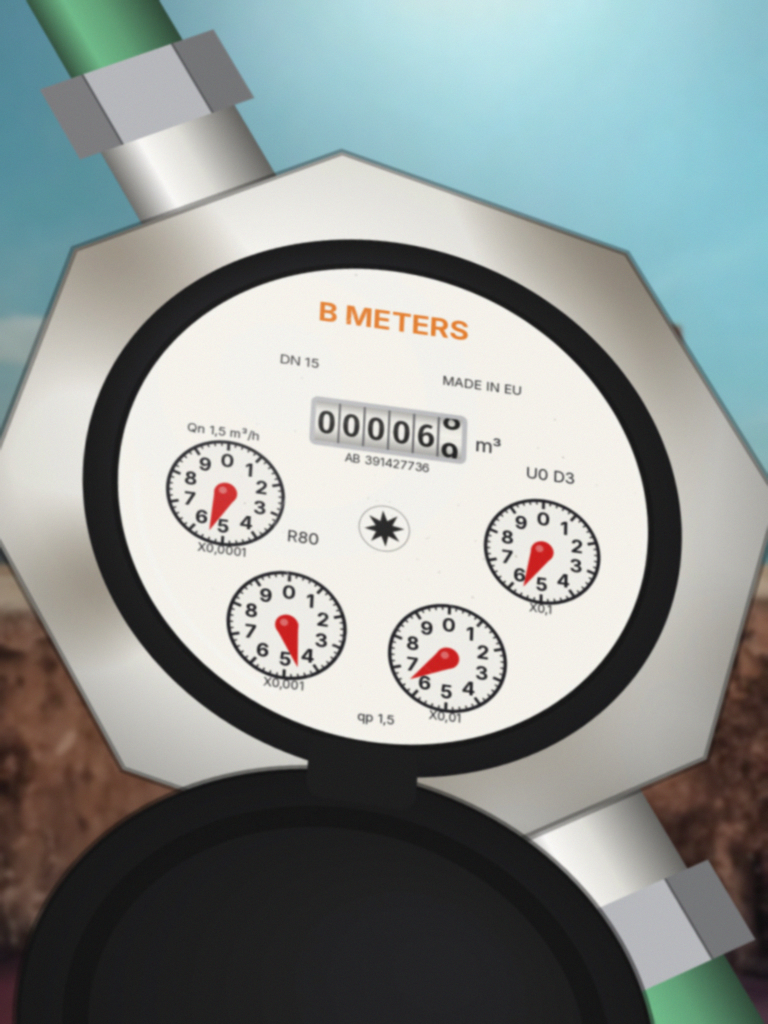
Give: 68.5645
